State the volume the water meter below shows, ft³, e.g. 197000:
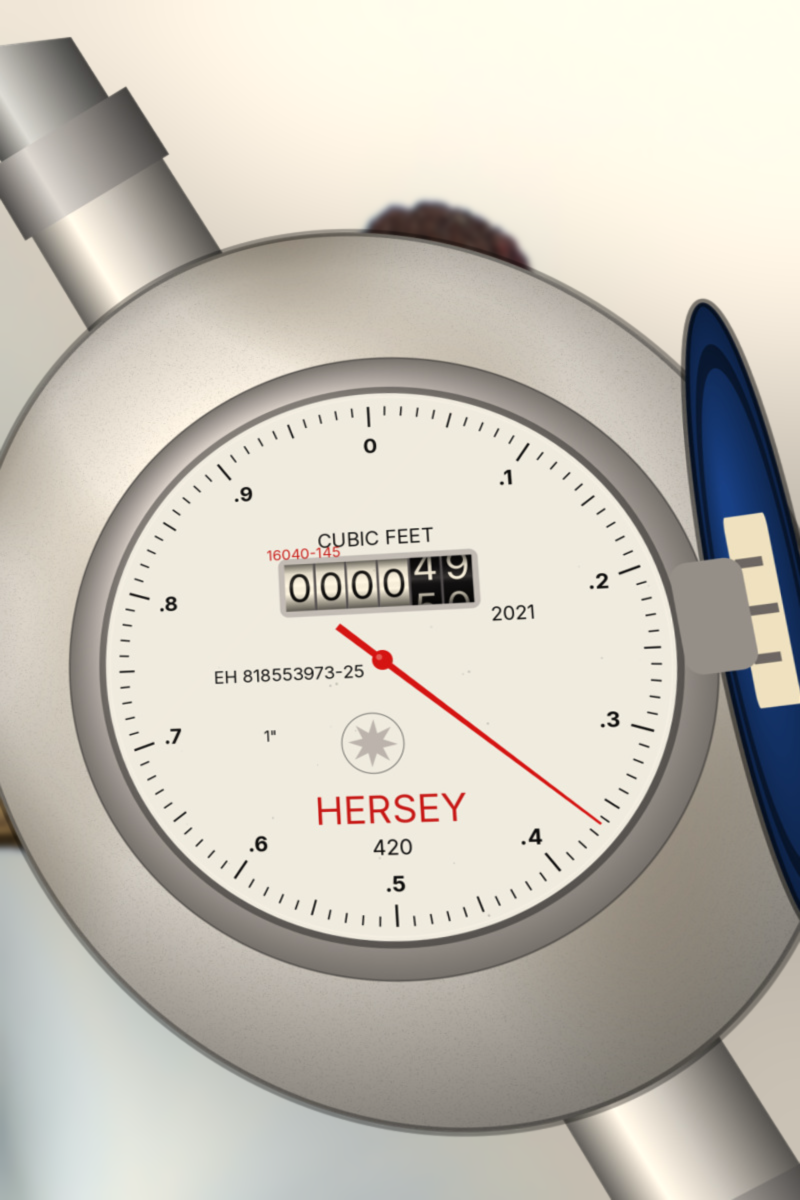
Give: 49.36
